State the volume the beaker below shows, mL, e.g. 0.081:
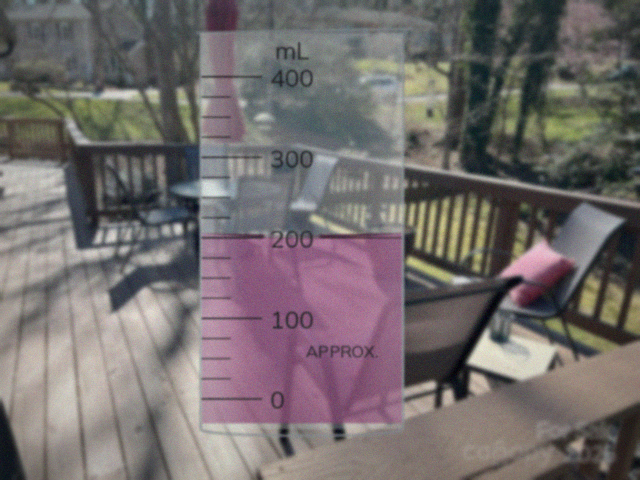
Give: 200
